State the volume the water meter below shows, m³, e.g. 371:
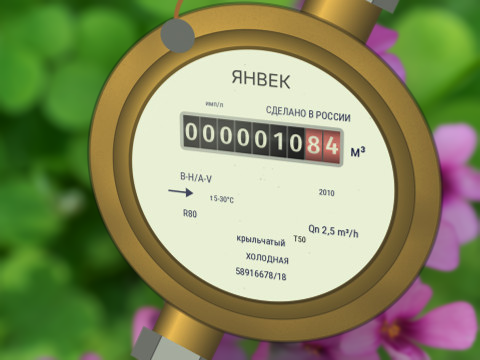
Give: 10.84
